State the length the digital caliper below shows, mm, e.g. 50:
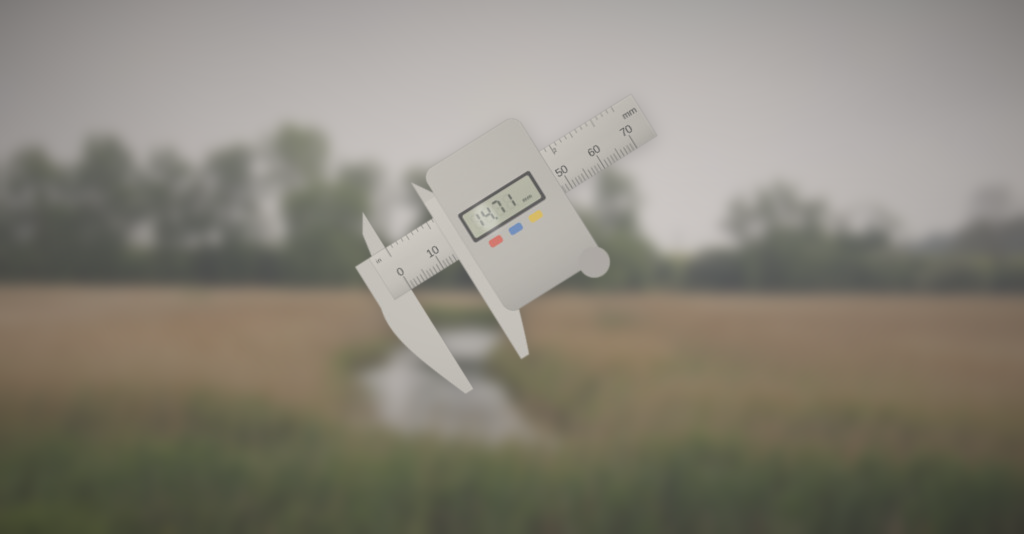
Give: 14.71
